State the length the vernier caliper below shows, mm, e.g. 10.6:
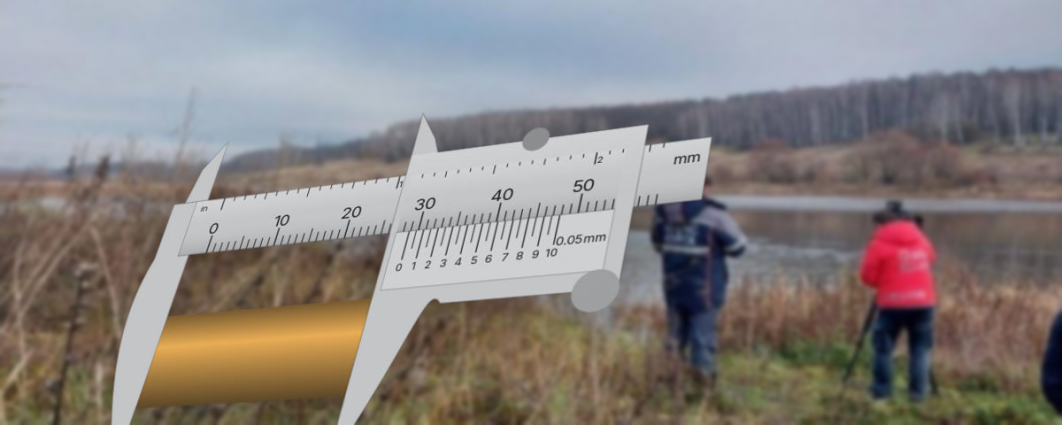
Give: 28.8
